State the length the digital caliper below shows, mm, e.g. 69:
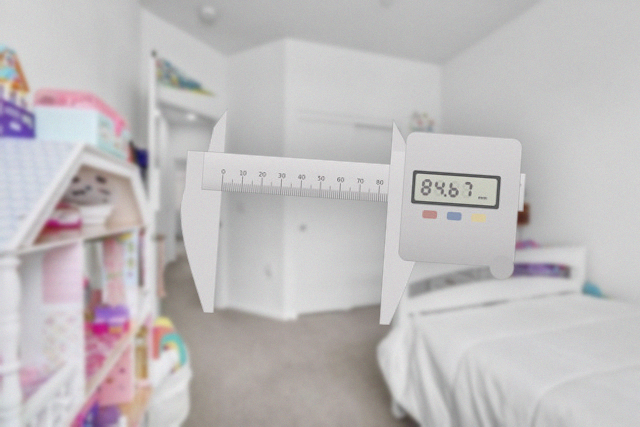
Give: 84.67
